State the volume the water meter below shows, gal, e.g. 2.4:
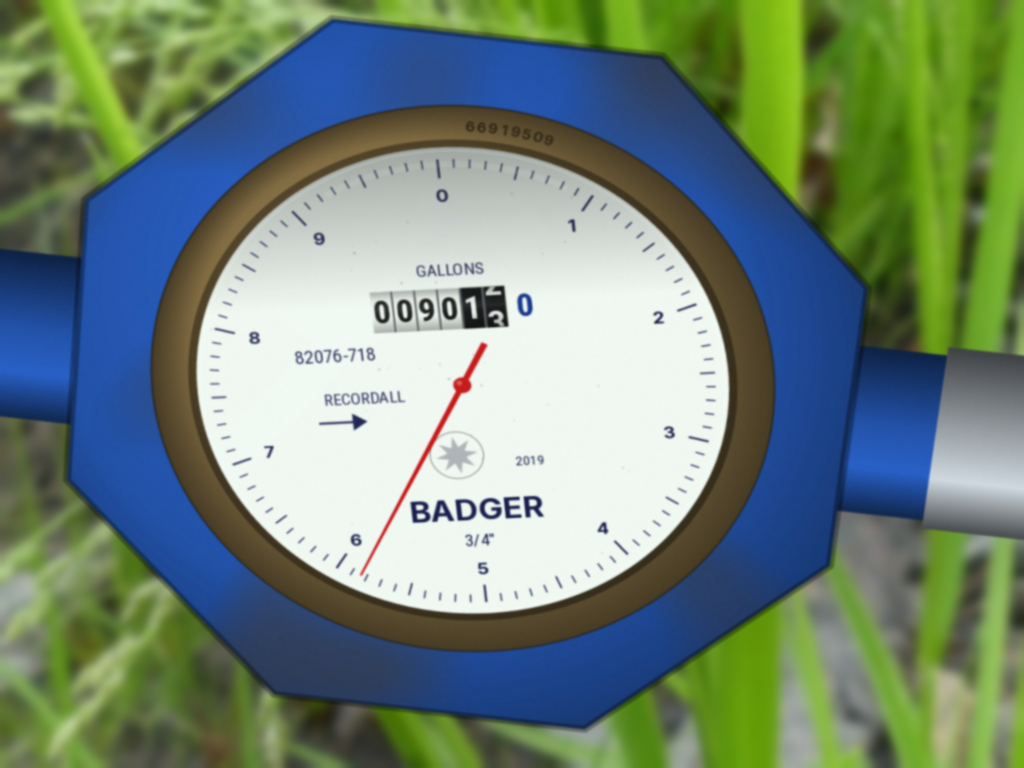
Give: 90125.8
